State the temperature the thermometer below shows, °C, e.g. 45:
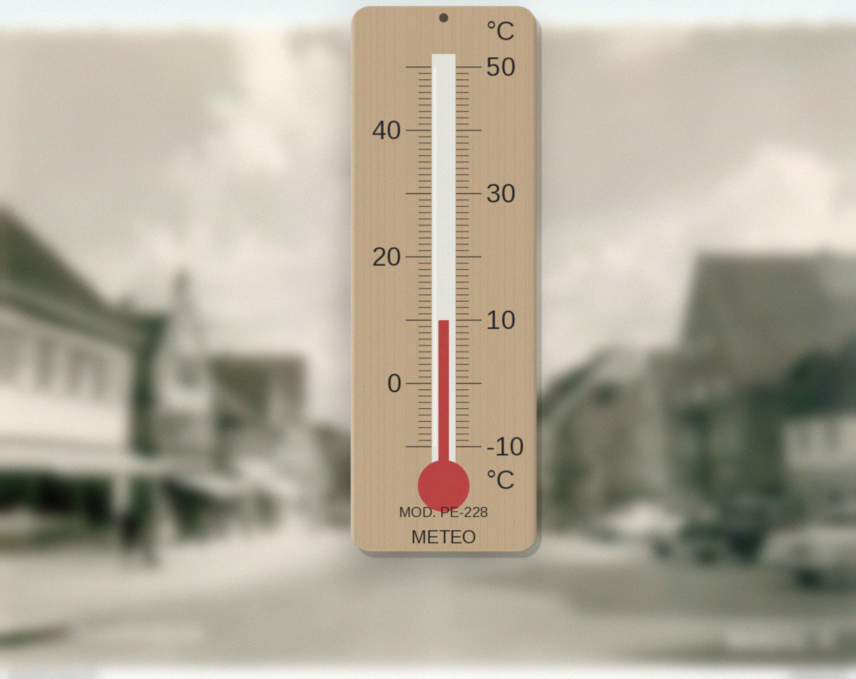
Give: 10
